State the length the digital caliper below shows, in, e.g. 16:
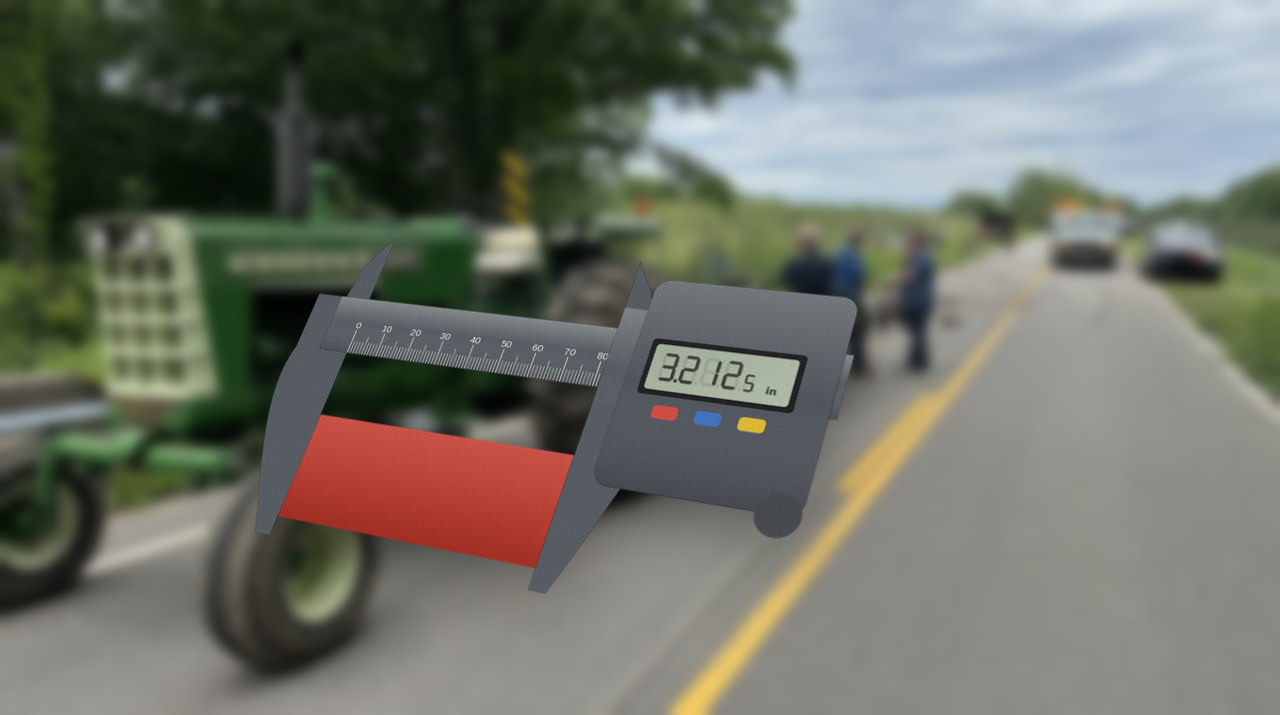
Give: 3.2125
